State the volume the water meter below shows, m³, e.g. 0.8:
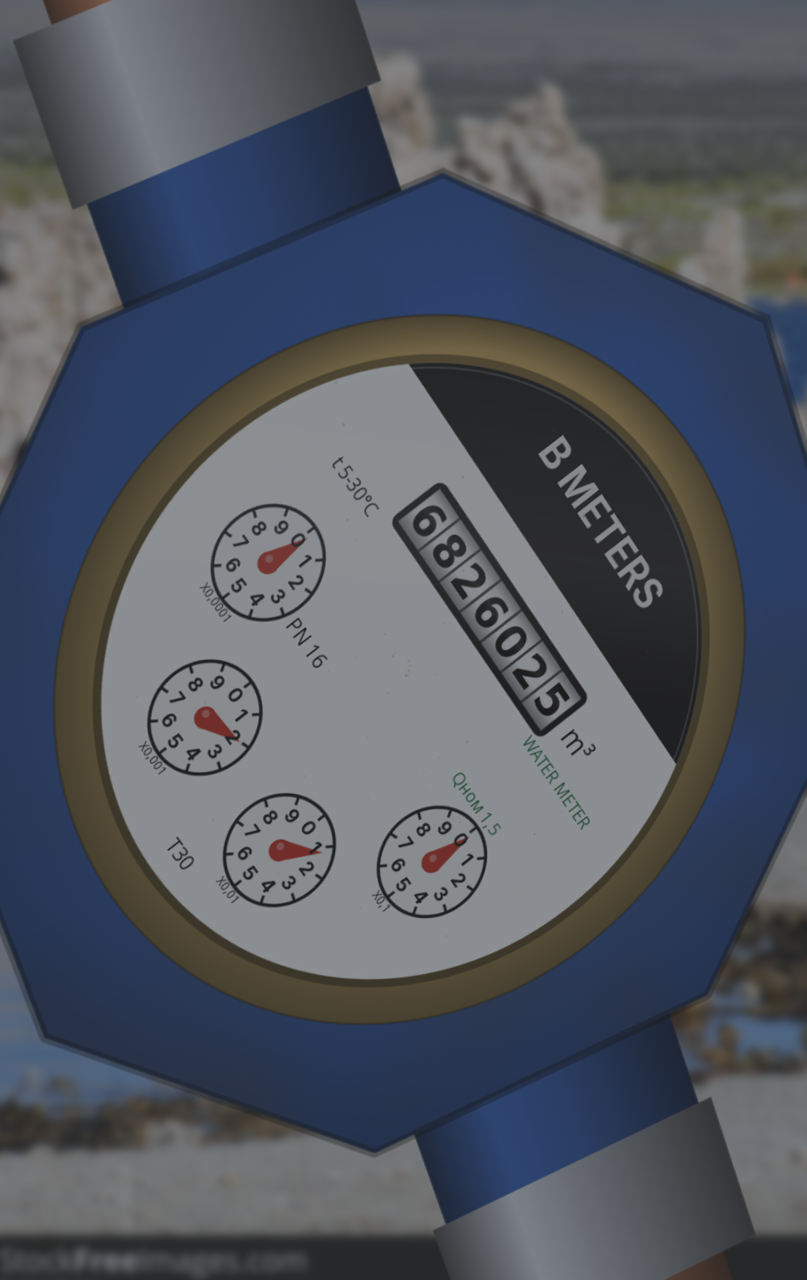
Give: 6826025.0120
